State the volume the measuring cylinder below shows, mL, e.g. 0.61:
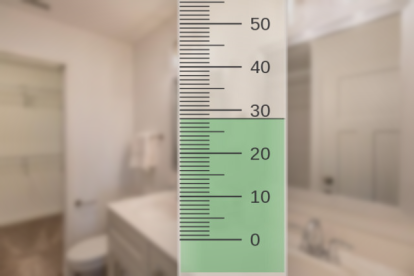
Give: 28
